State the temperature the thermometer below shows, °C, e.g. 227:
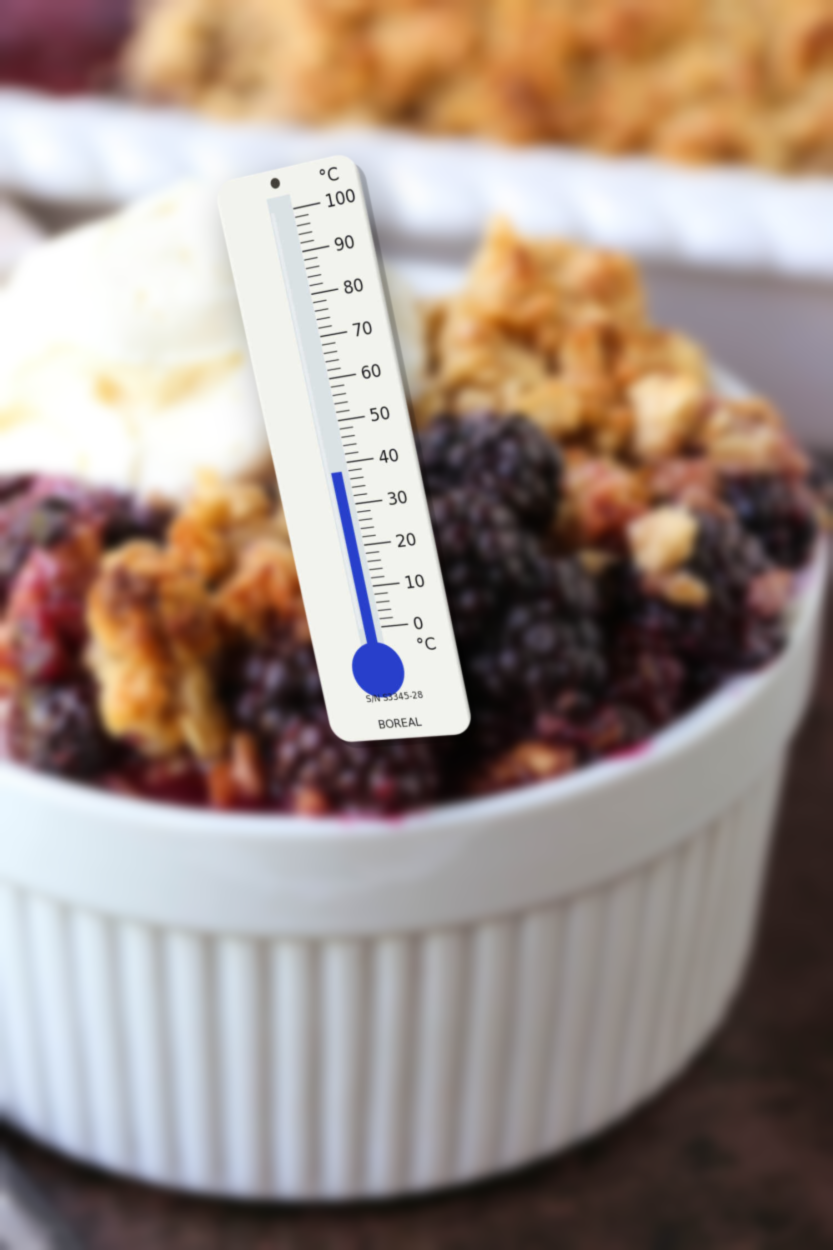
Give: 38
